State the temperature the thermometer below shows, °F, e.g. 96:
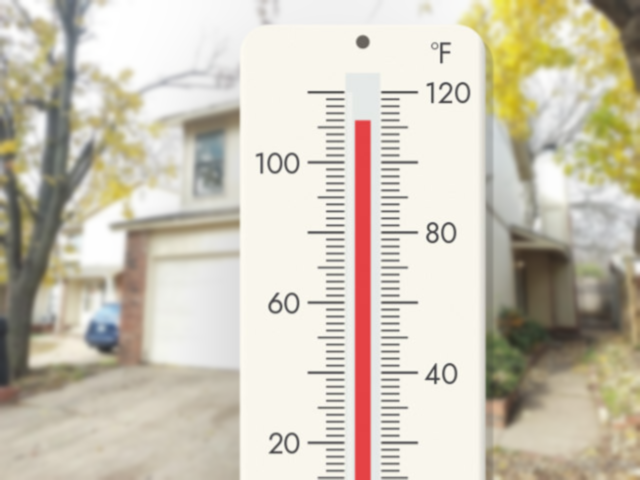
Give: 112
